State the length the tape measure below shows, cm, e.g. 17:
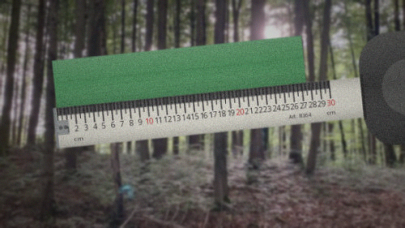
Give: 27.5
